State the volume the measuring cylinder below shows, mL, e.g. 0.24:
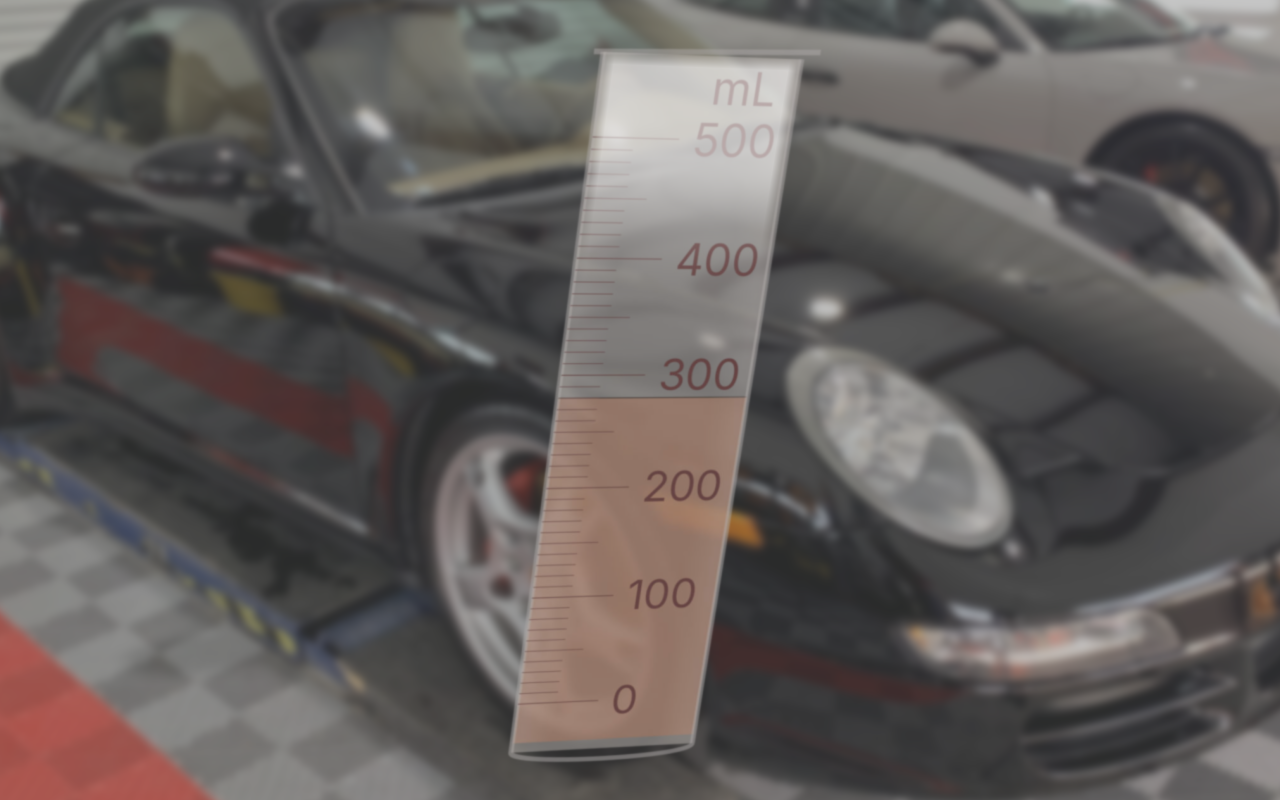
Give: 280
